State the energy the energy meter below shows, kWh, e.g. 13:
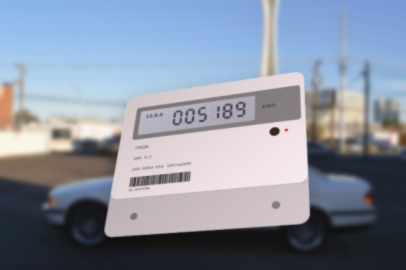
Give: 5189
